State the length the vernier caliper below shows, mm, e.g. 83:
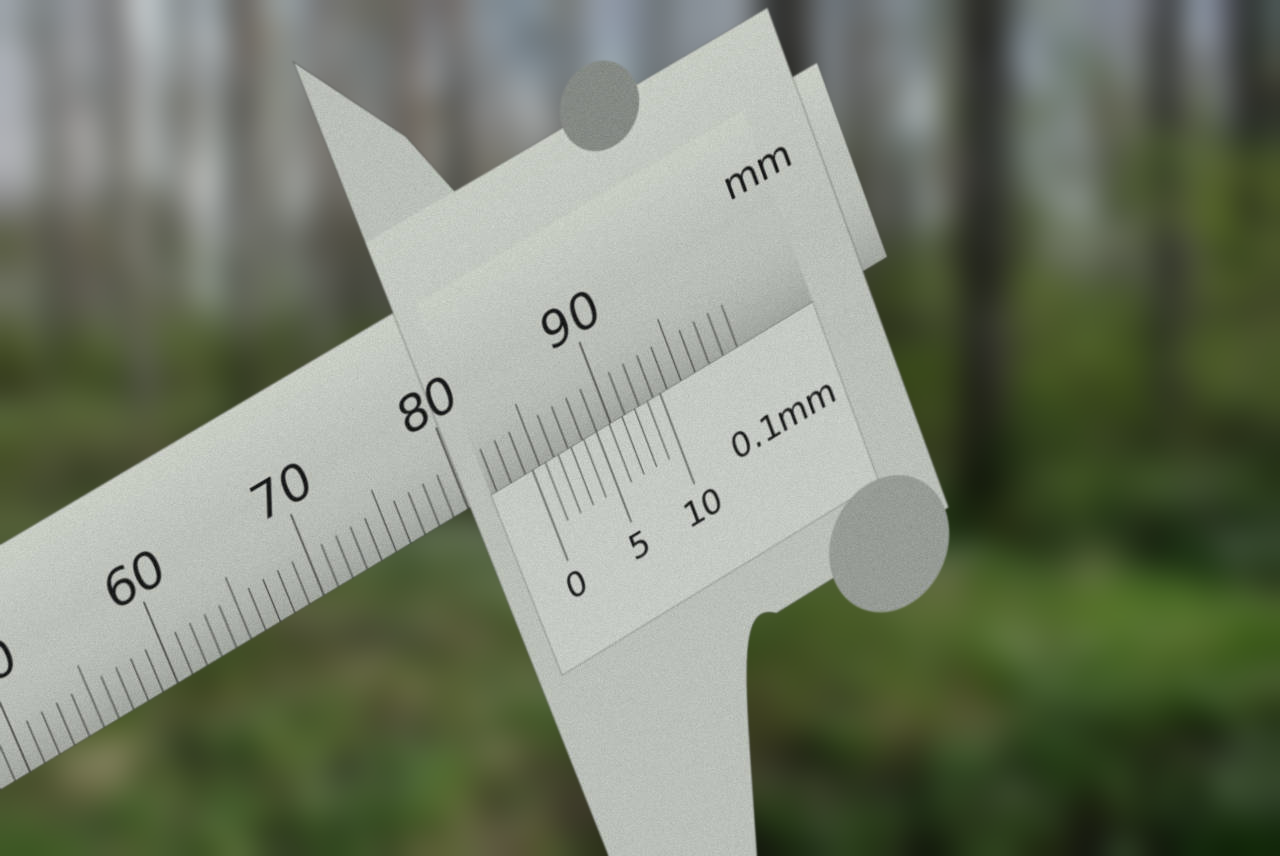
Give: 84.5
